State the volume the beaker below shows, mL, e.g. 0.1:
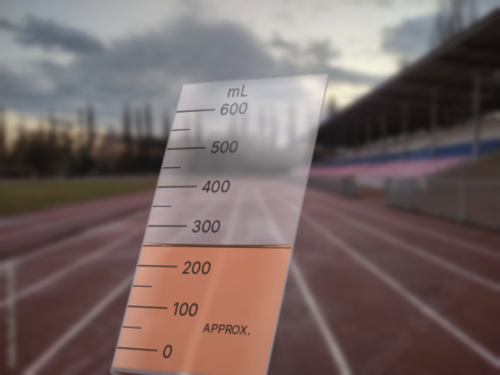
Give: 250
